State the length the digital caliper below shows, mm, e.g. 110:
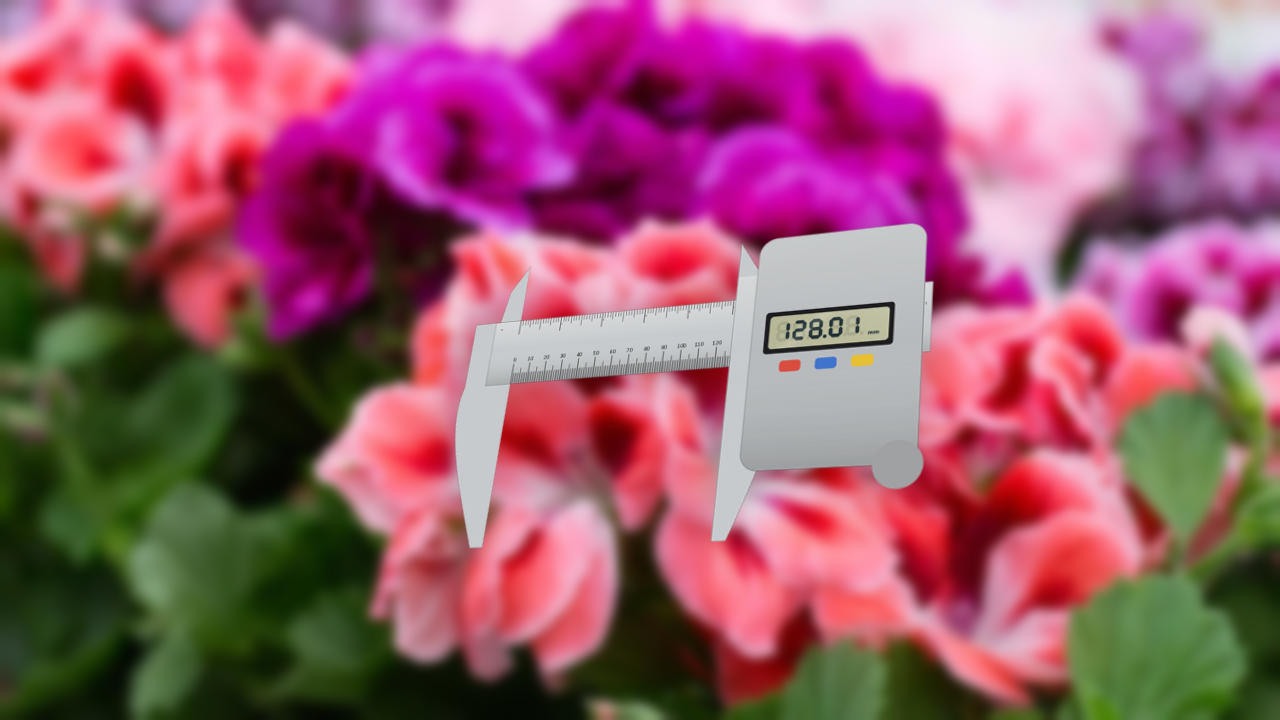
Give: 128.01
